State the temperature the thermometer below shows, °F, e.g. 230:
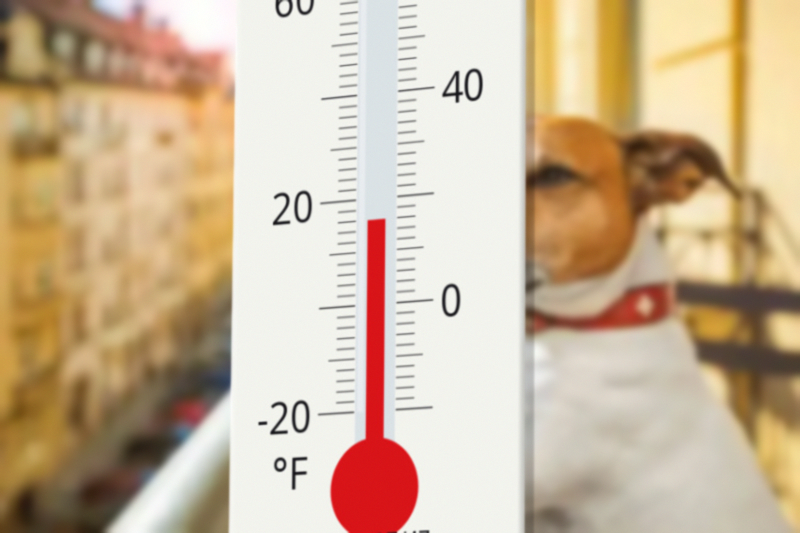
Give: 16
